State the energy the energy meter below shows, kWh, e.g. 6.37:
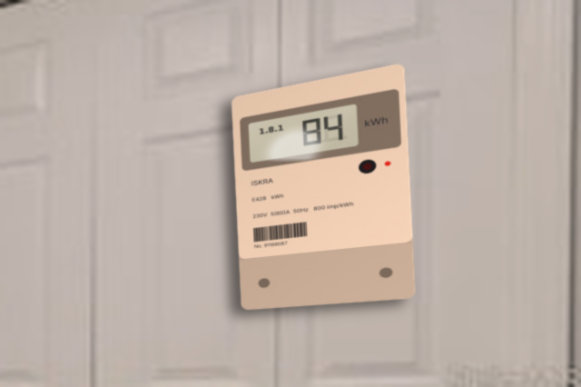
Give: 84
